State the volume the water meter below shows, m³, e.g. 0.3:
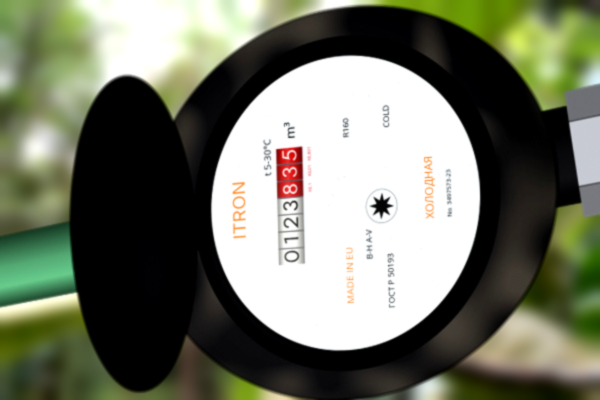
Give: 123.835
